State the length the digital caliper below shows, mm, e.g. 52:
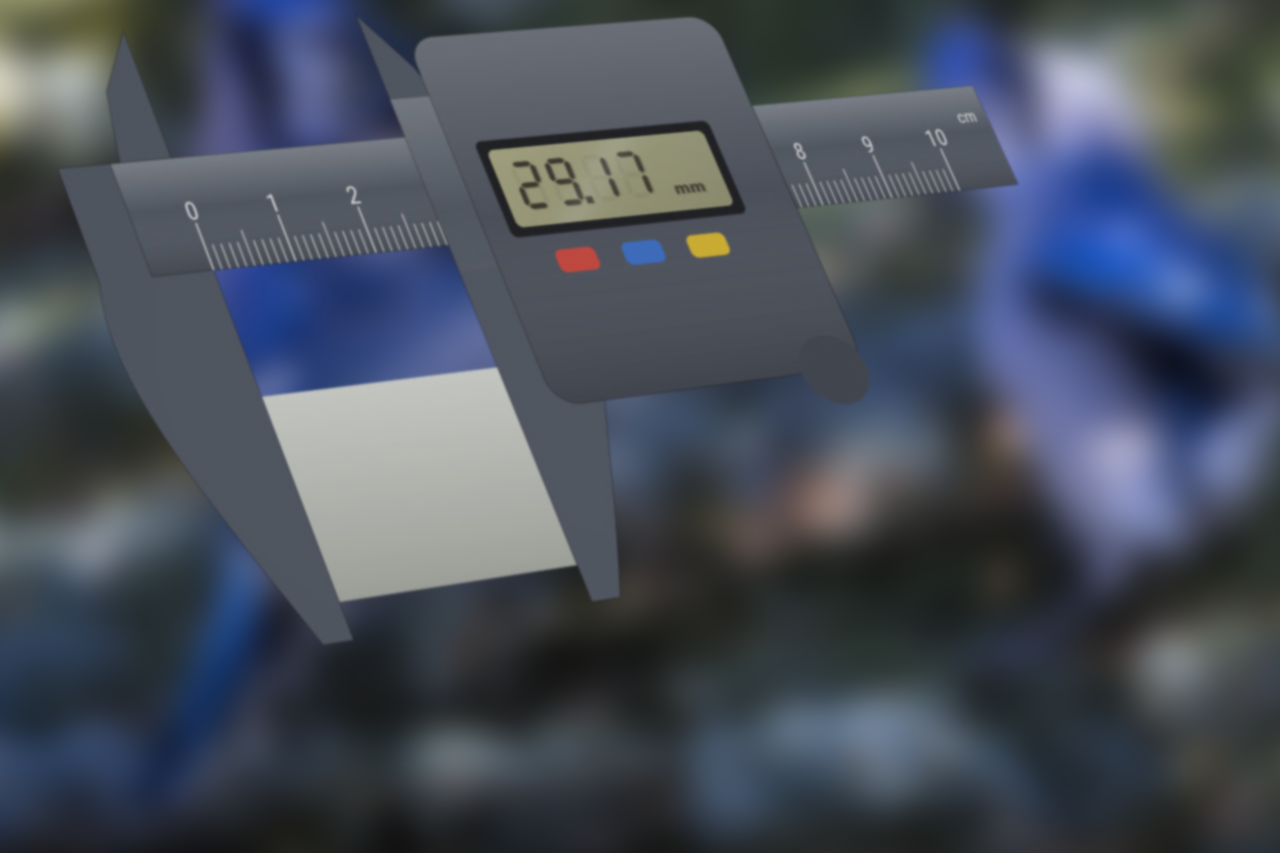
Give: 29.17
